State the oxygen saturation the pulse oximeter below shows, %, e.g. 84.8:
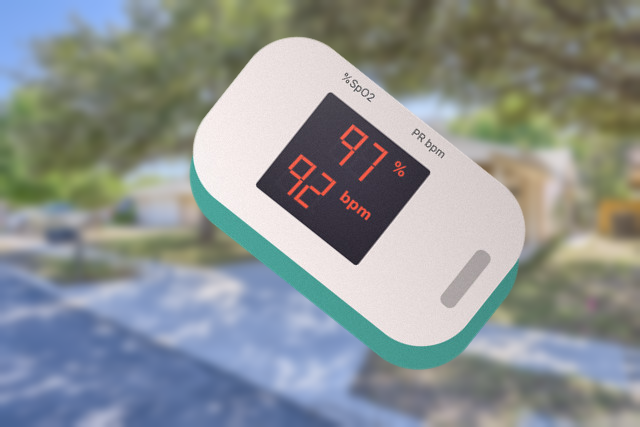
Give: 97
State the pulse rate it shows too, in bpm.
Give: 92
